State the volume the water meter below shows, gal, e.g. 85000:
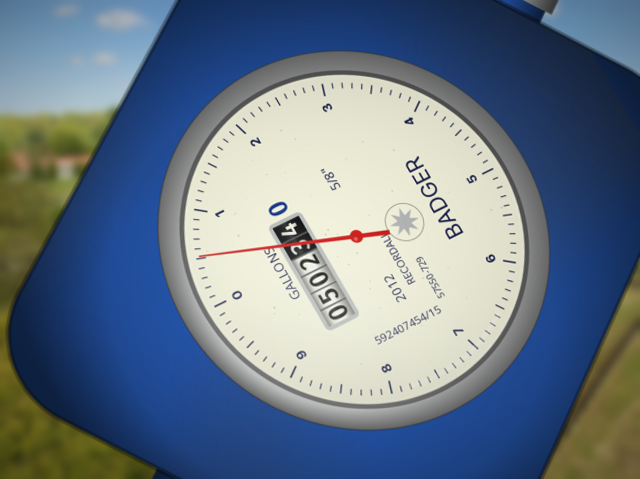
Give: 502340.5
